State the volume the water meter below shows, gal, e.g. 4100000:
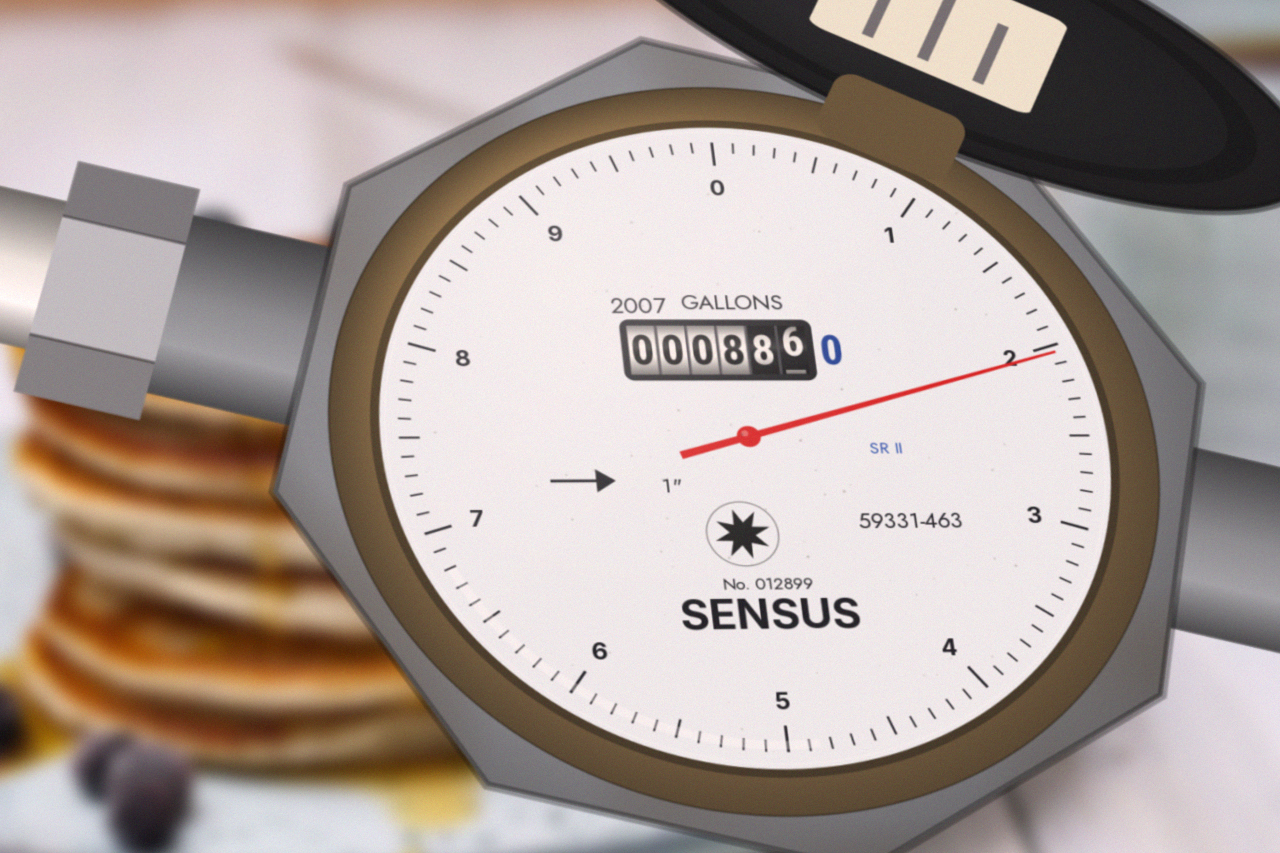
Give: 8862.0
